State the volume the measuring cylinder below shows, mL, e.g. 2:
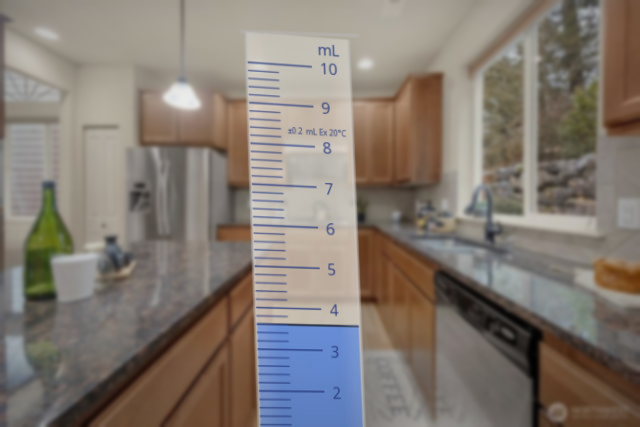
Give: 3.6
